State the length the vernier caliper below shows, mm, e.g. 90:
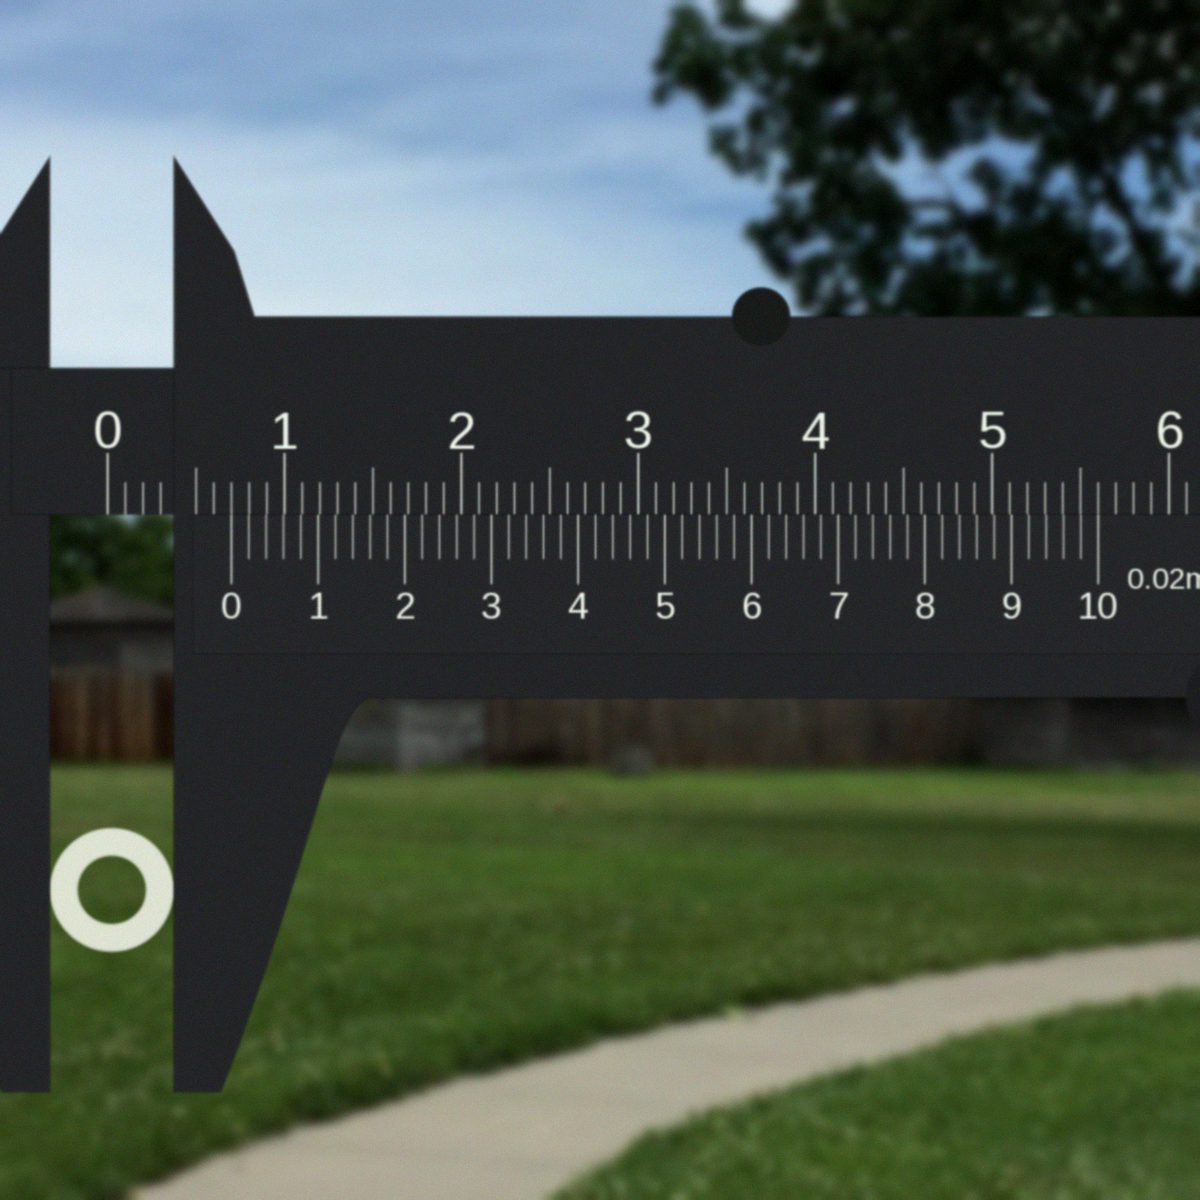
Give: 7.0
